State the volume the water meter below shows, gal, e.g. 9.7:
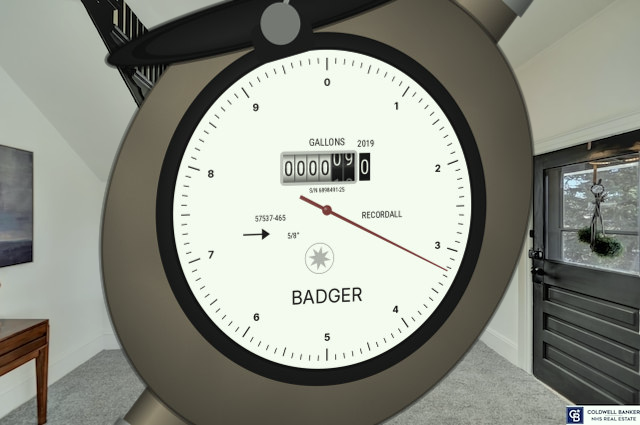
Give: 93.2
